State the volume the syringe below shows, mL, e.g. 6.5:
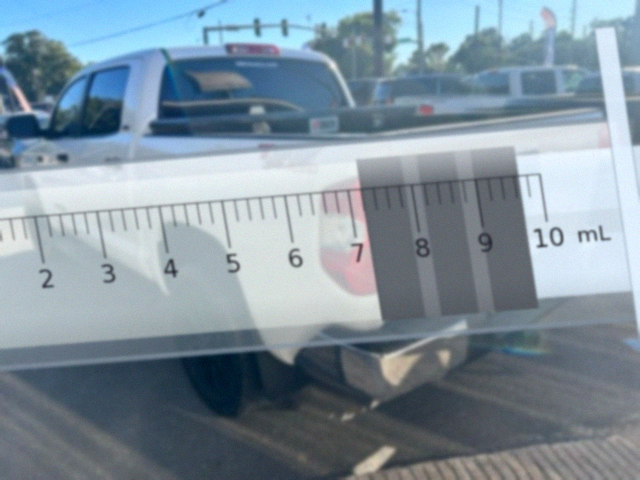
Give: 7.2
